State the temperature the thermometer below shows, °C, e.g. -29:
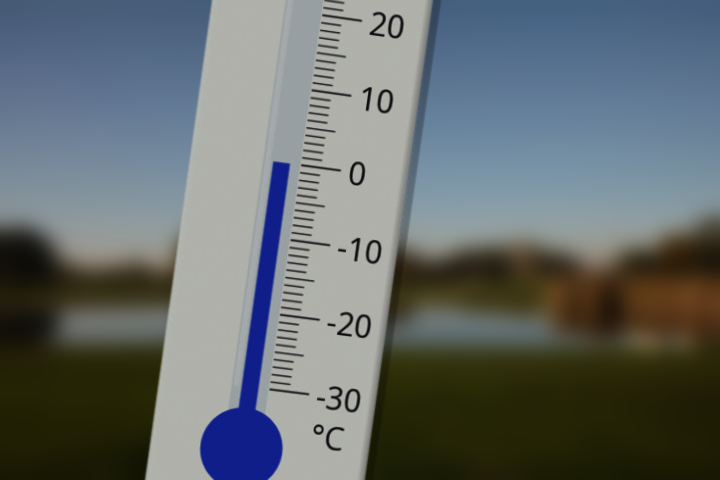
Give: 0
